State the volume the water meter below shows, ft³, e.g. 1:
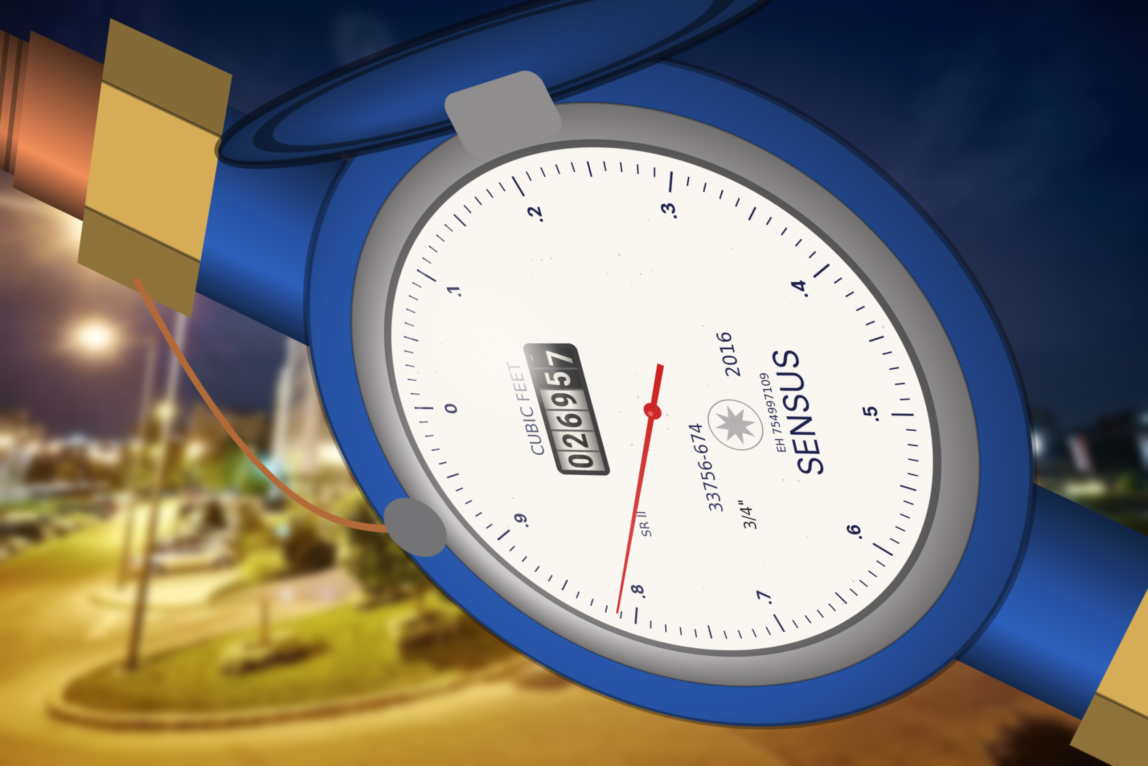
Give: 26956.81
